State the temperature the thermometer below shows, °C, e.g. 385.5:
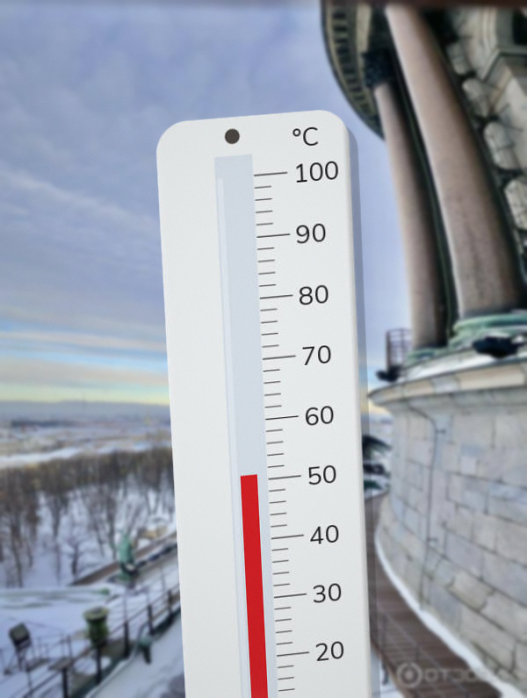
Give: 51
